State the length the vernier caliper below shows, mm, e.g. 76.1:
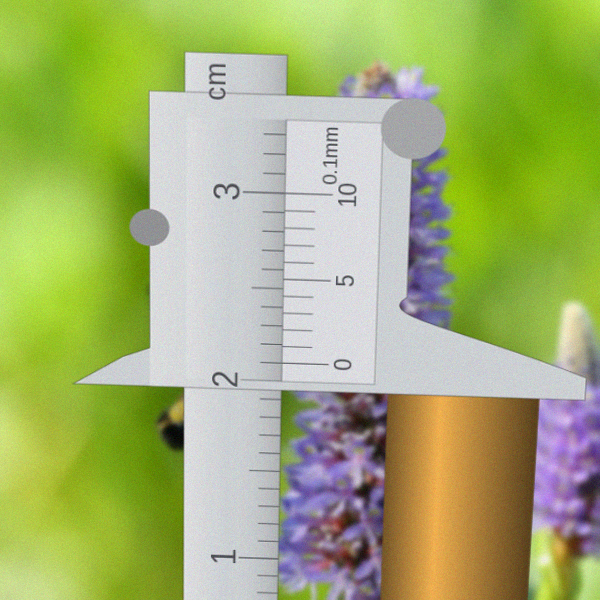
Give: 21.0
